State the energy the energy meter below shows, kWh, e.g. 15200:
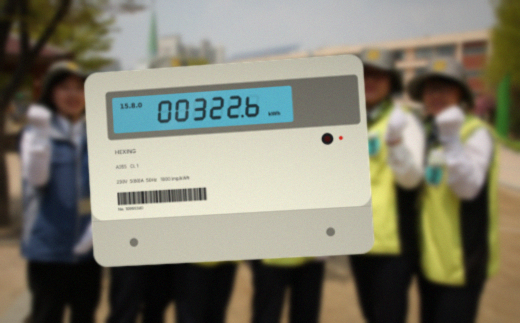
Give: 322.6
